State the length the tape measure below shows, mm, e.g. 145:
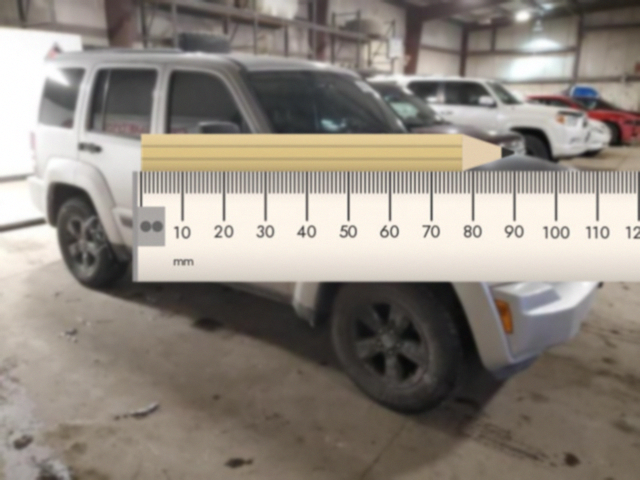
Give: 90
